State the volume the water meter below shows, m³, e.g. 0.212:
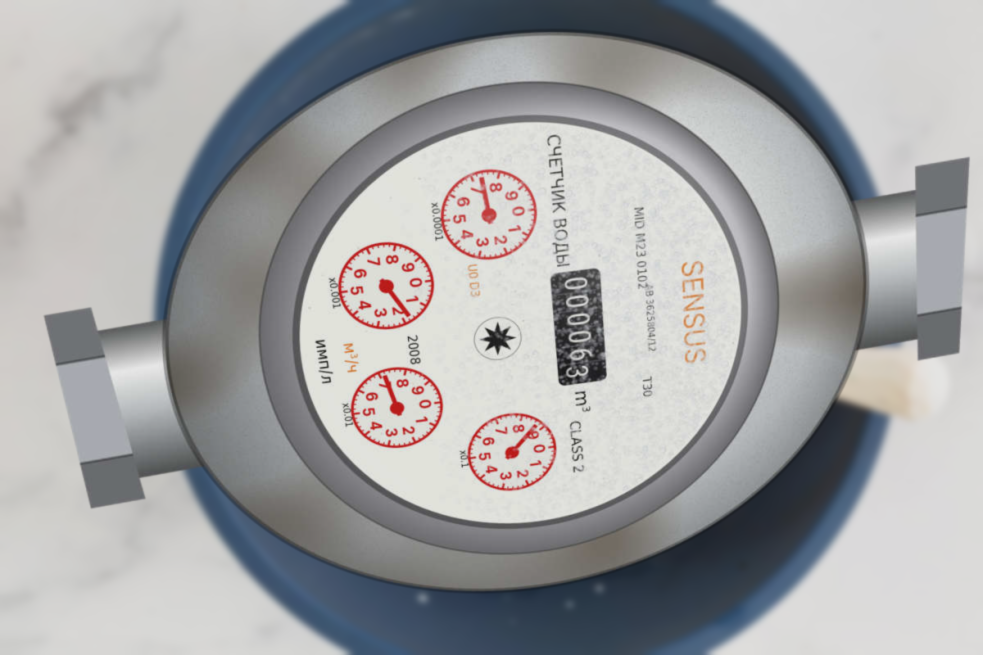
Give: 62.8717
